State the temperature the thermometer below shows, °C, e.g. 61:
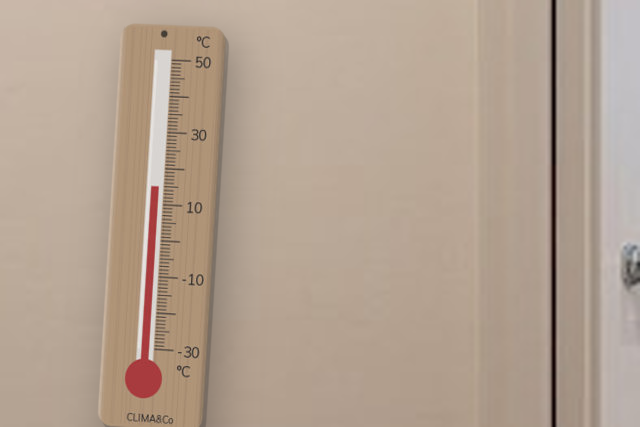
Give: 15
